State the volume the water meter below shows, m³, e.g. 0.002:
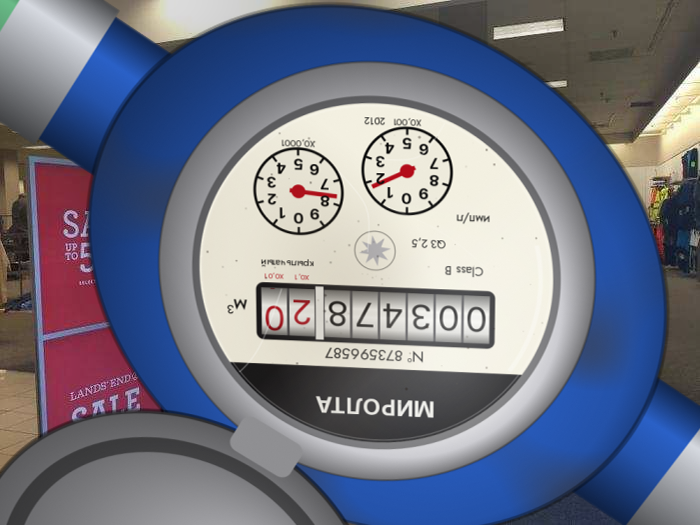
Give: 3478.2017
